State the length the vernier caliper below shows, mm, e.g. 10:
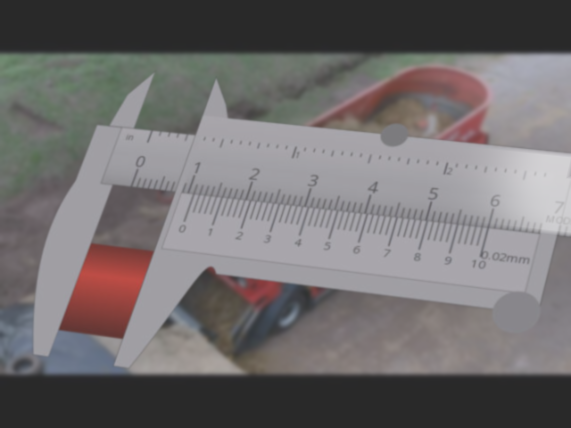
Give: 11.0
